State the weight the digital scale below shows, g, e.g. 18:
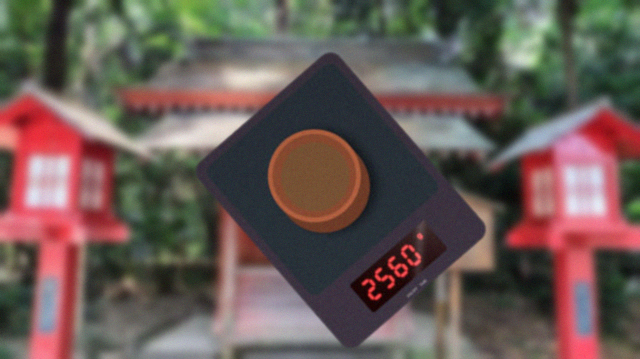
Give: 2560
